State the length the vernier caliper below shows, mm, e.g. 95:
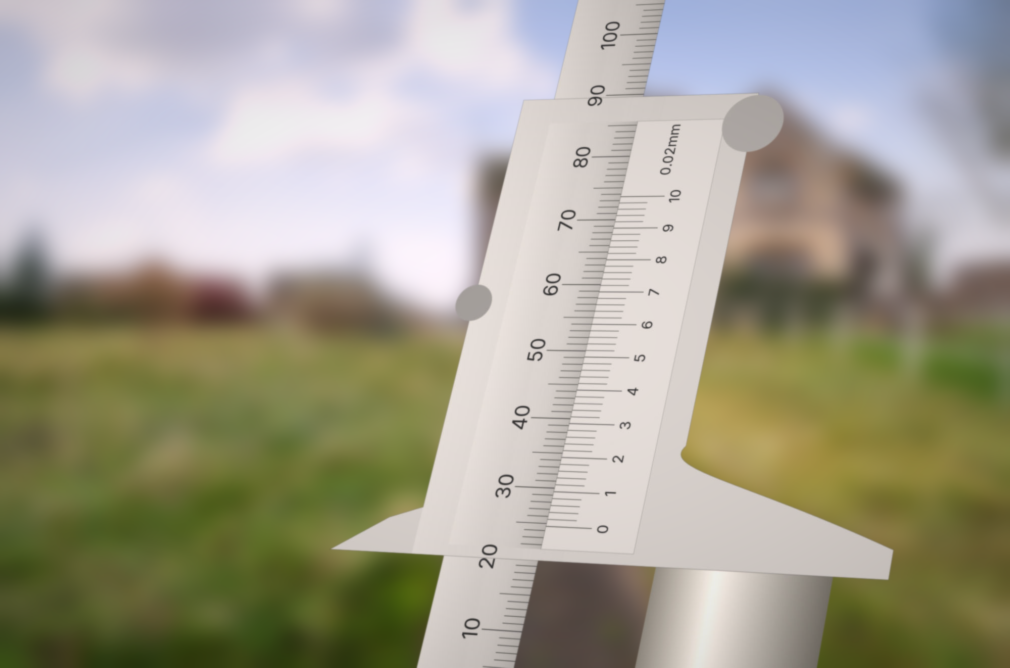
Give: 24.6
